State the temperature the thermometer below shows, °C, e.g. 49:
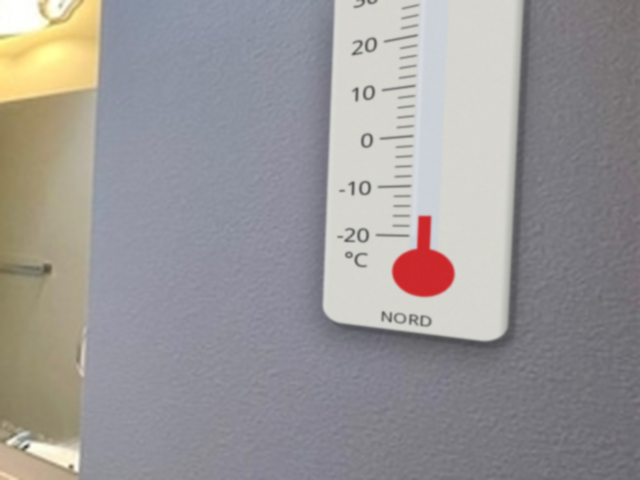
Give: -16
